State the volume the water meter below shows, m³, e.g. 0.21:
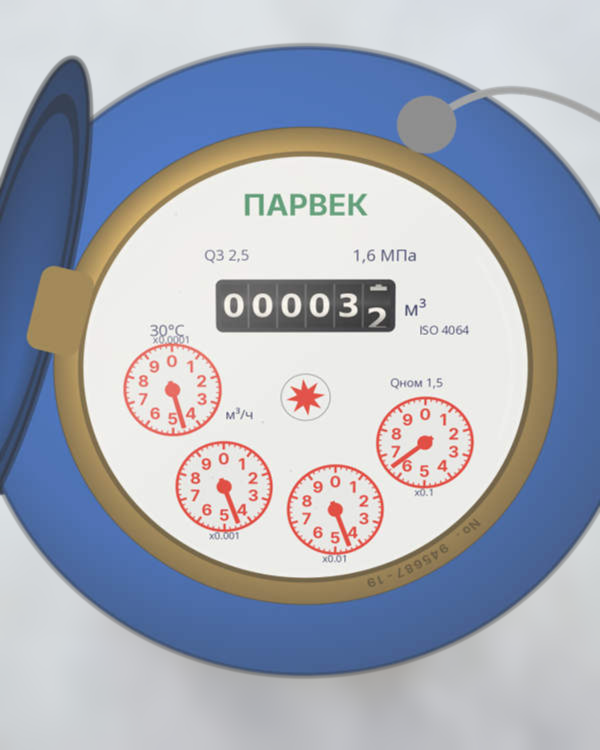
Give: 31.6444
